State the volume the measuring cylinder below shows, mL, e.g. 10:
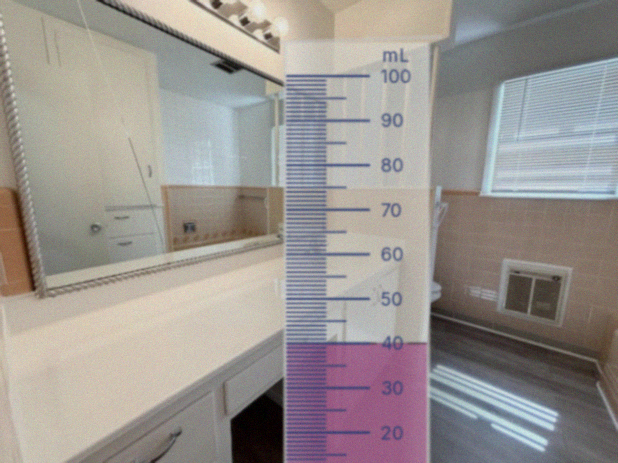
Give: 40
